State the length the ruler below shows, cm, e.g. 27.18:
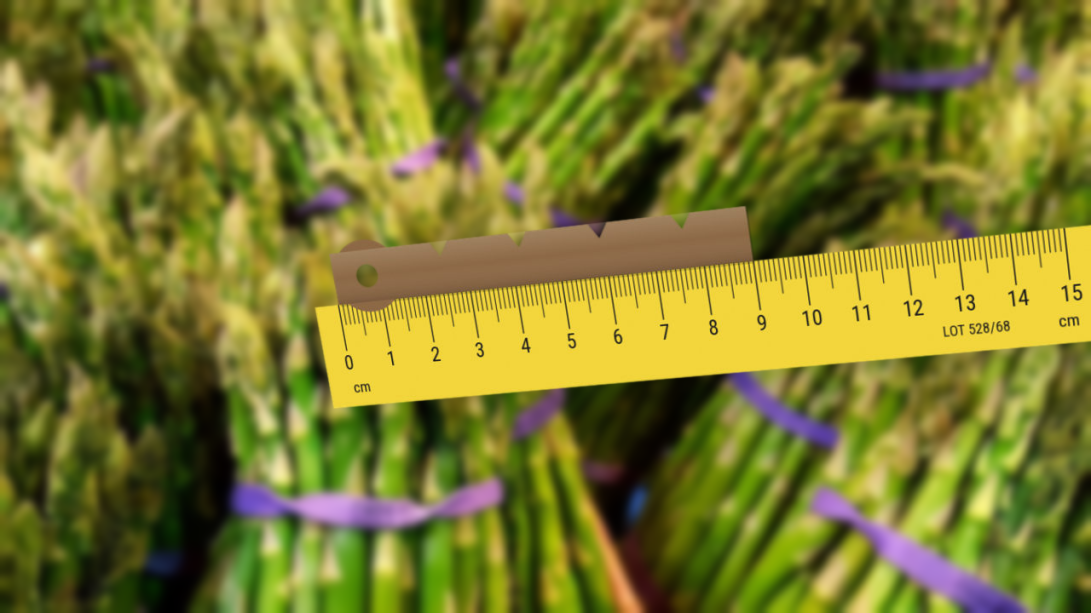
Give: 9
